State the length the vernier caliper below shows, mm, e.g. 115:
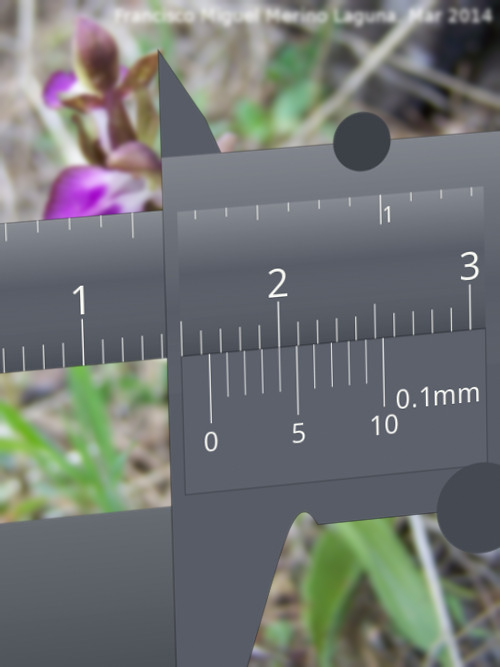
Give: 16.4
